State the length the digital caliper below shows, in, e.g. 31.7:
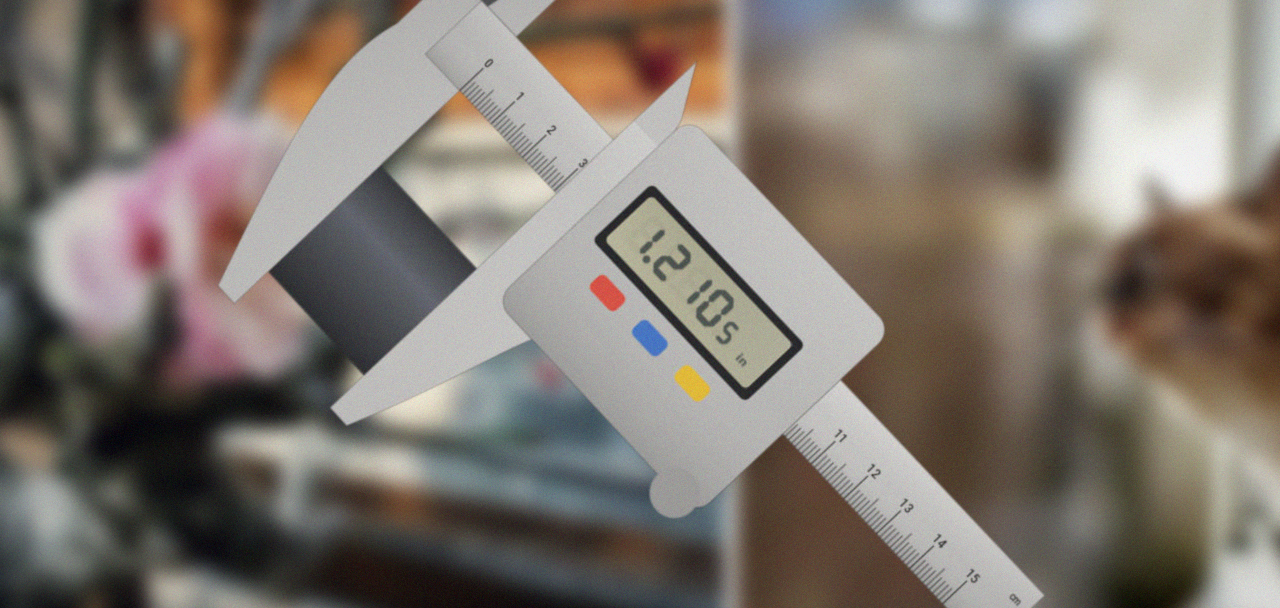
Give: 1.2105
